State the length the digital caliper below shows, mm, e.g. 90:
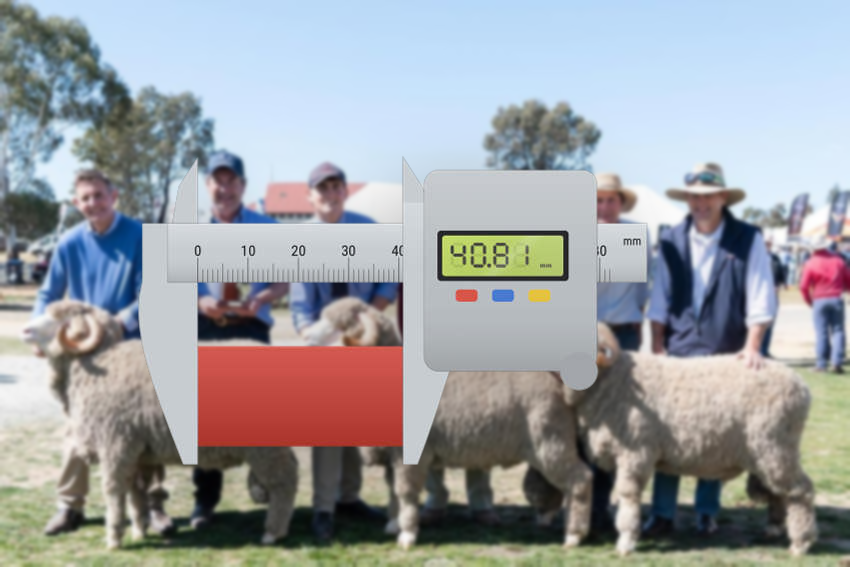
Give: 40.81
